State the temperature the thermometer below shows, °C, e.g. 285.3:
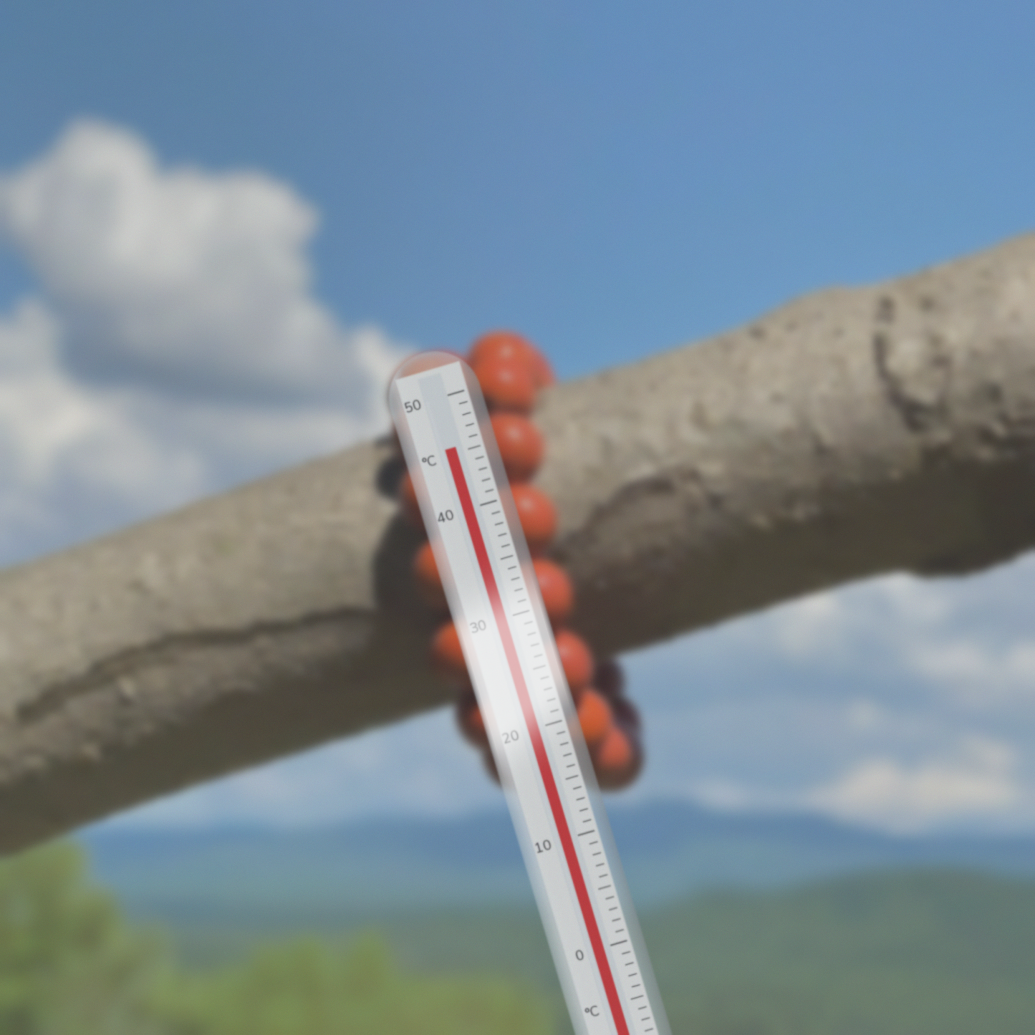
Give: 45.5
